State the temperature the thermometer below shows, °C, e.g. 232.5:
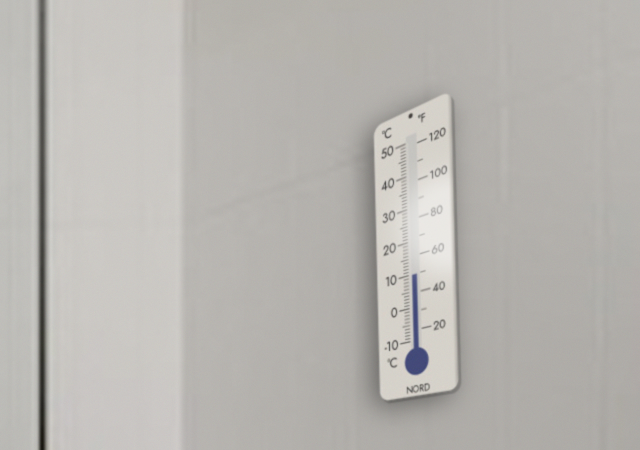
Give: 10
